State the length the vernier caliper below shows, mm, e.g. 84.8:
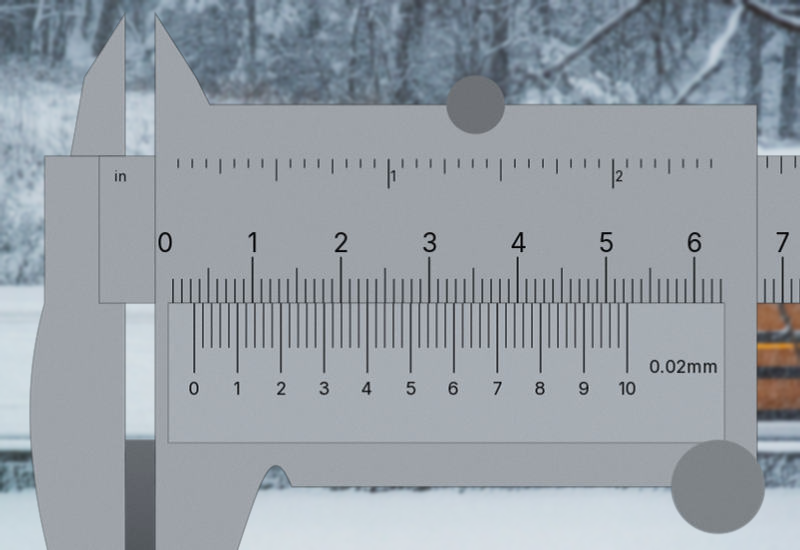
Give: 3.4
